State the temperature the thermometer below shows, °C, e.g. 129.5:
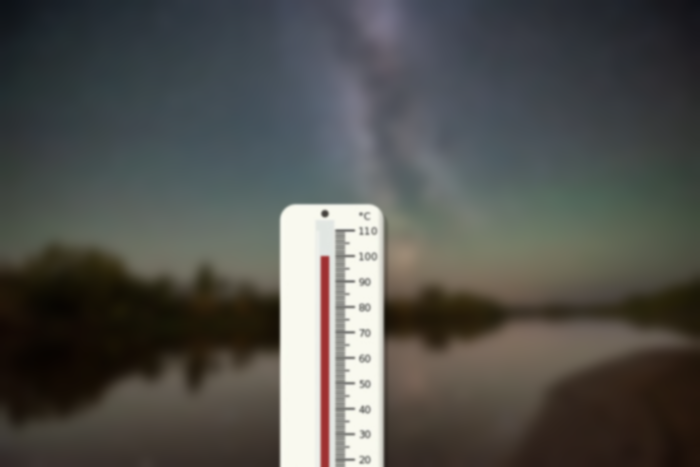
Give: 100
